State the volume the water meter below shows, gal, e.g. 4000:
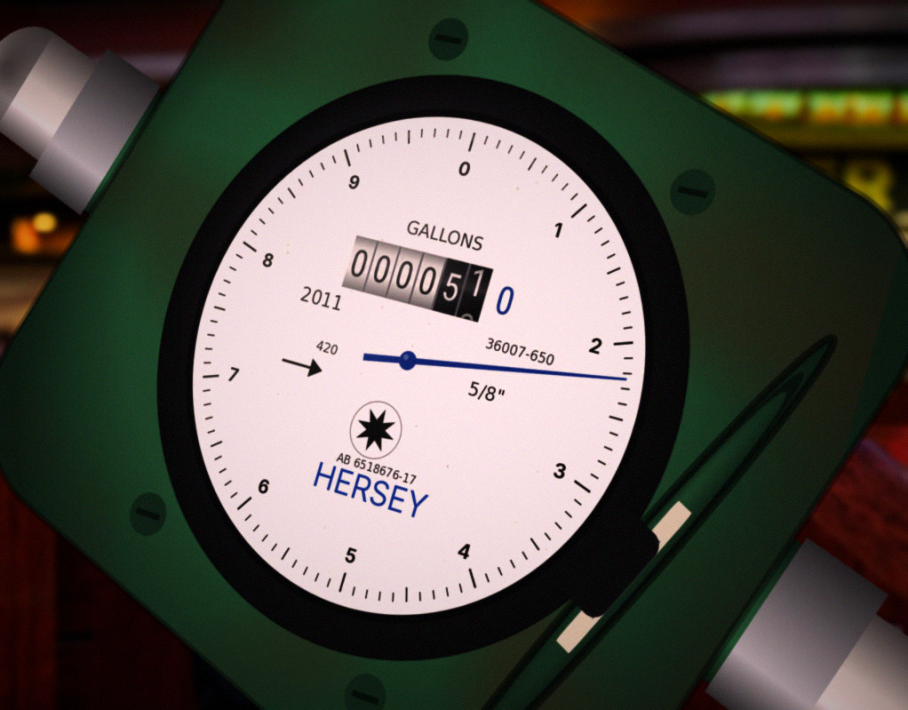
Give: 512.2
